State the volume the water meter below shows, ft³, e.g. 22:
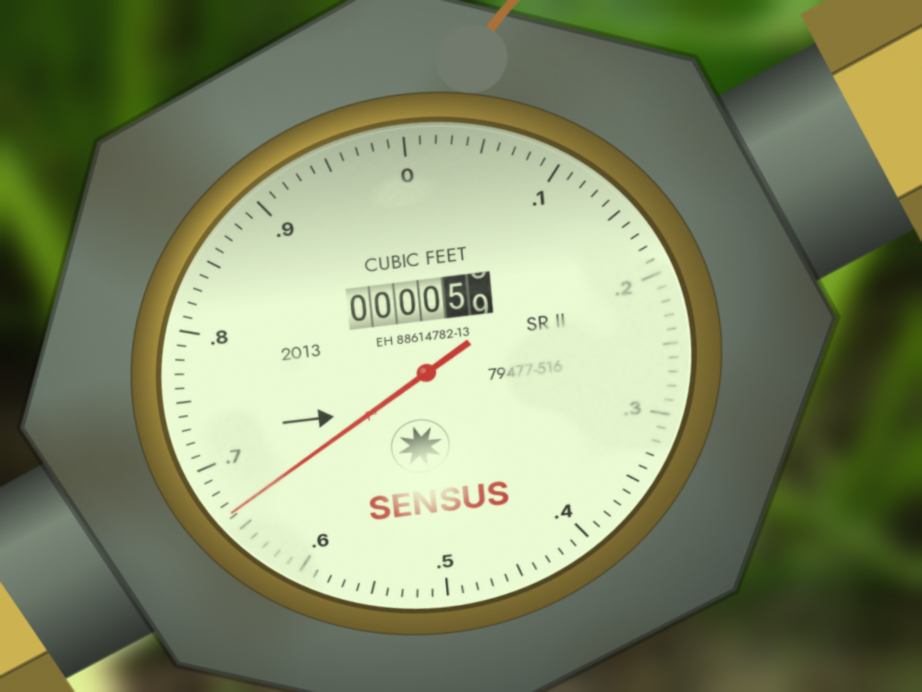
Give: 58.66
